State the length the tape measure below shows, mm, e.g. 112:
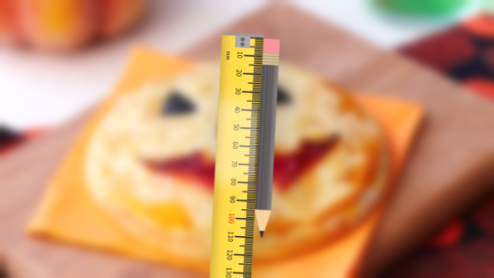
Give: 110
